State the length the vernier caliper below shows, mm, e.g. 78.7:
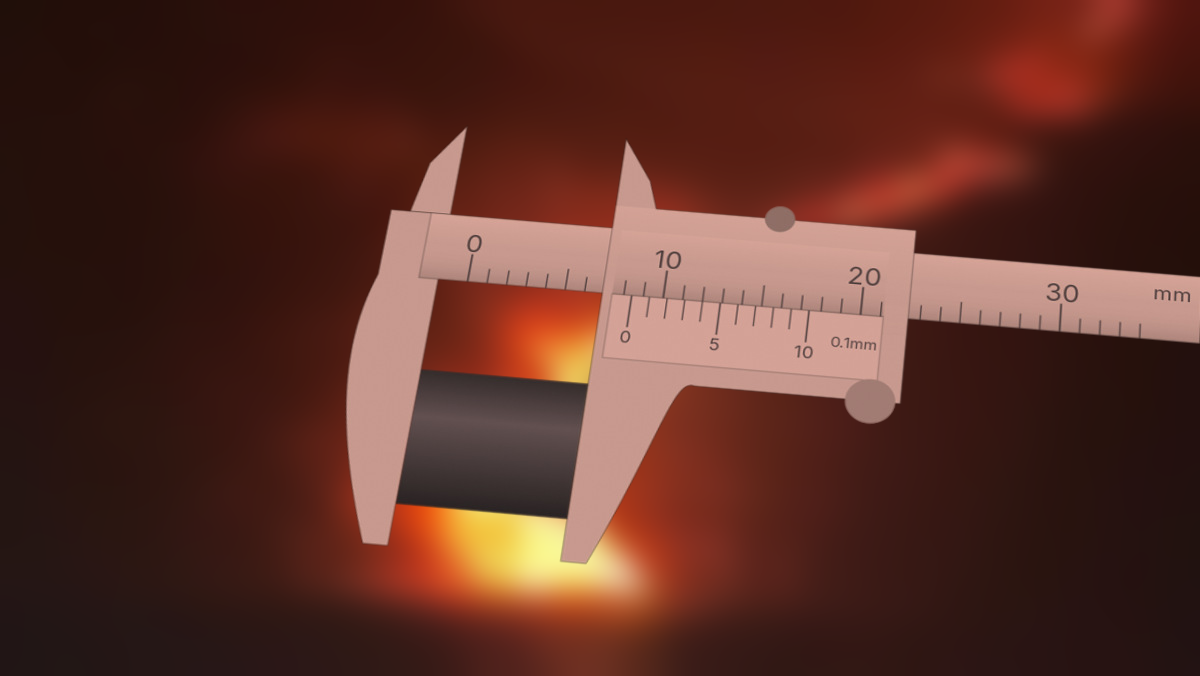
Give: 8.4
